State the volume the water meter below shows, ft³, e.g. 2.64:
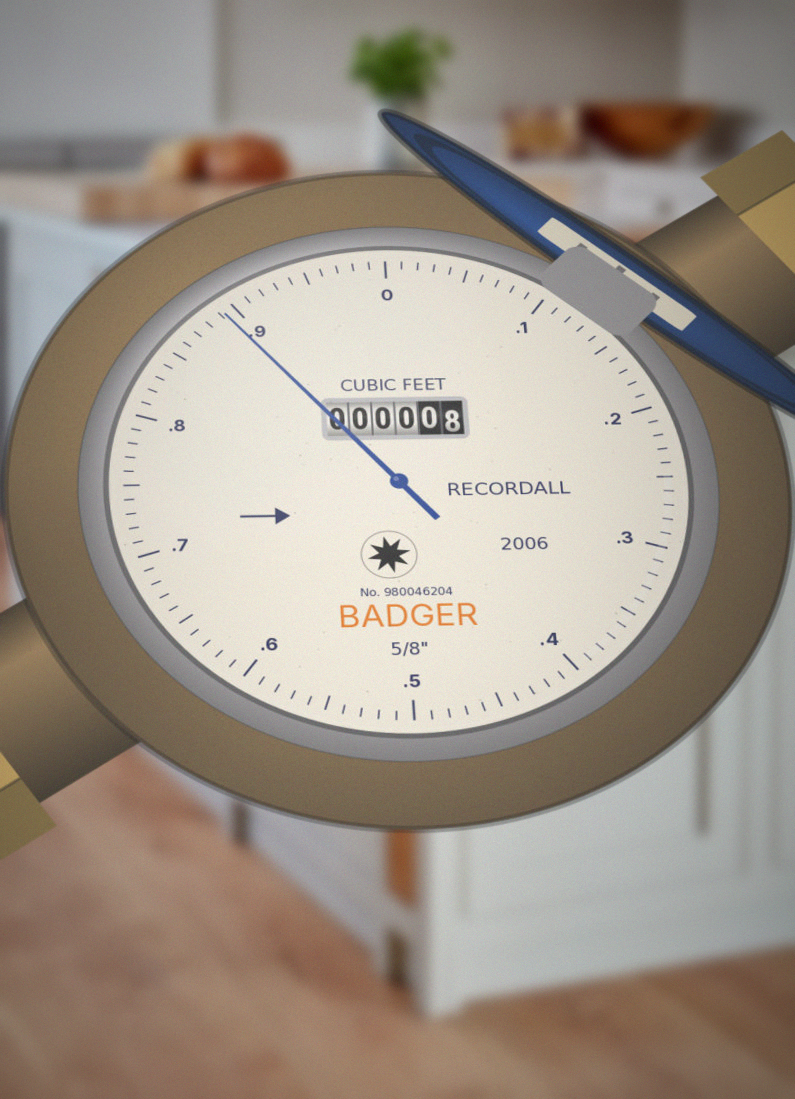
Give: 7.89
